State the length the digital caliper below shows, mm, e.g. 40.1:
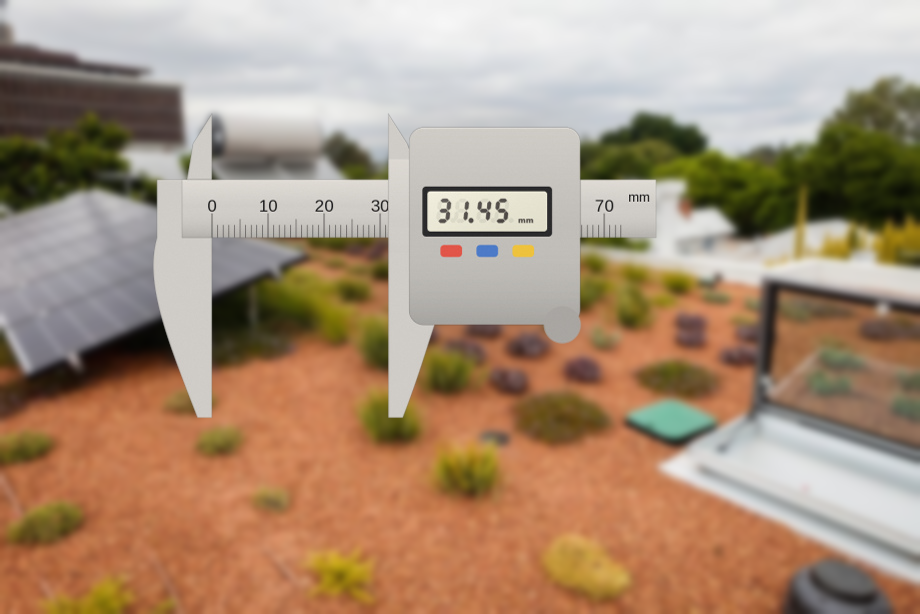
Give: 31.45
